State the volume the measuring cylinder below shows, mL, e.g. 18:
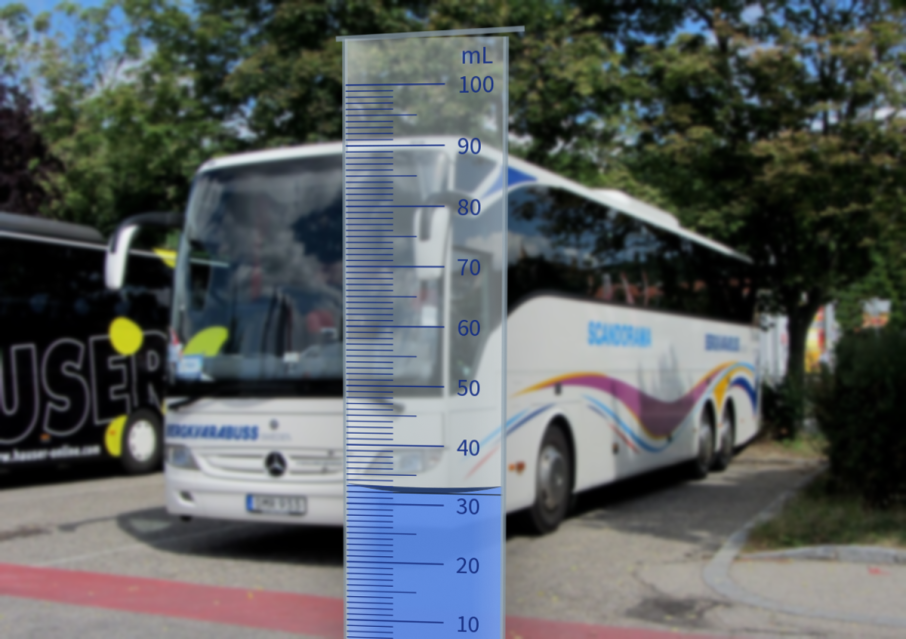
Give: 32
